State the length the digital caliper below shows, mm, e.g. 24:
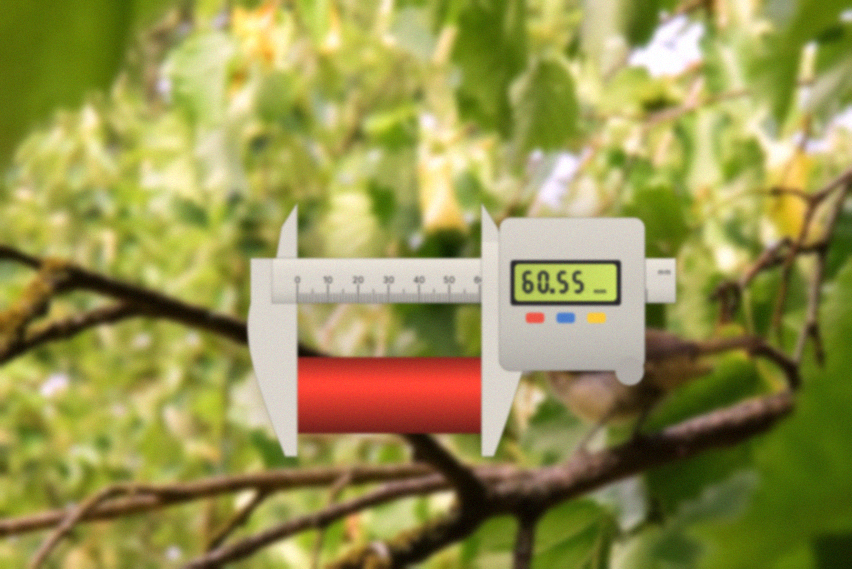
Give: 60.55
